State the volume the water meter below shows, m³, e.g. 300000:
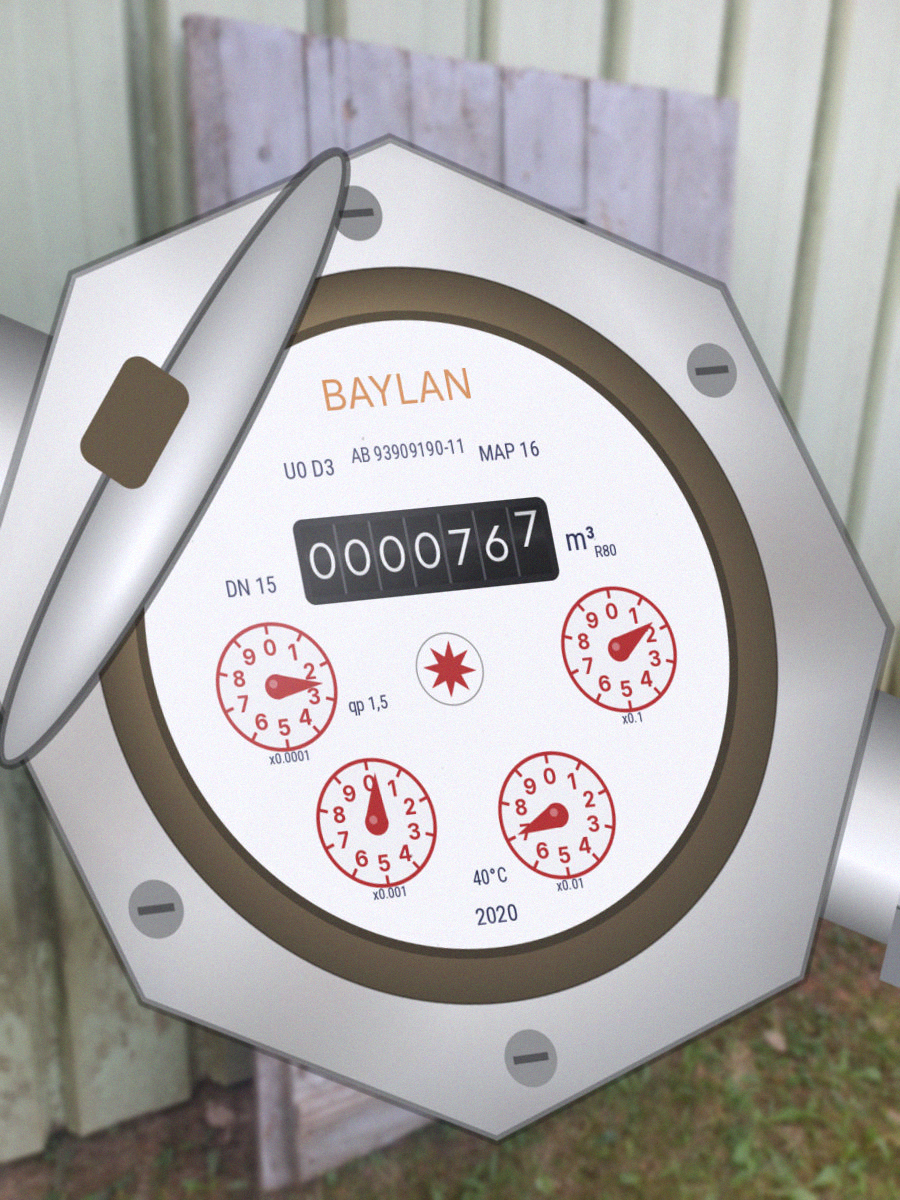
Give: 767.1702
